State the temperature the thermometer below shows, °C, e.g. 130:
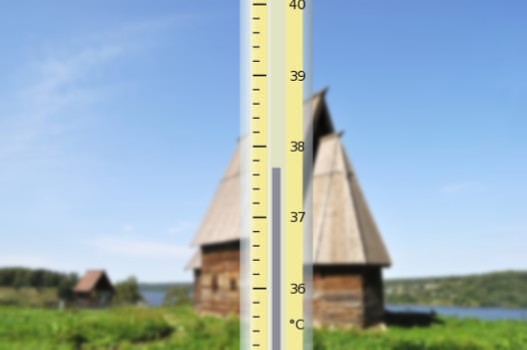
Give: 37.7
